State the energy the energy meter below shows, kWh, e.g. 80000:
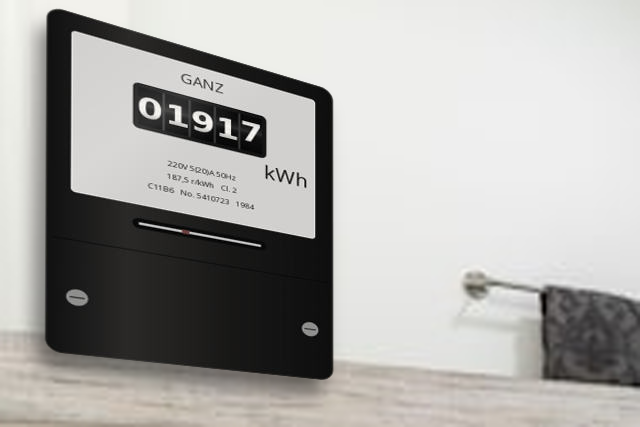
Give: 1917
